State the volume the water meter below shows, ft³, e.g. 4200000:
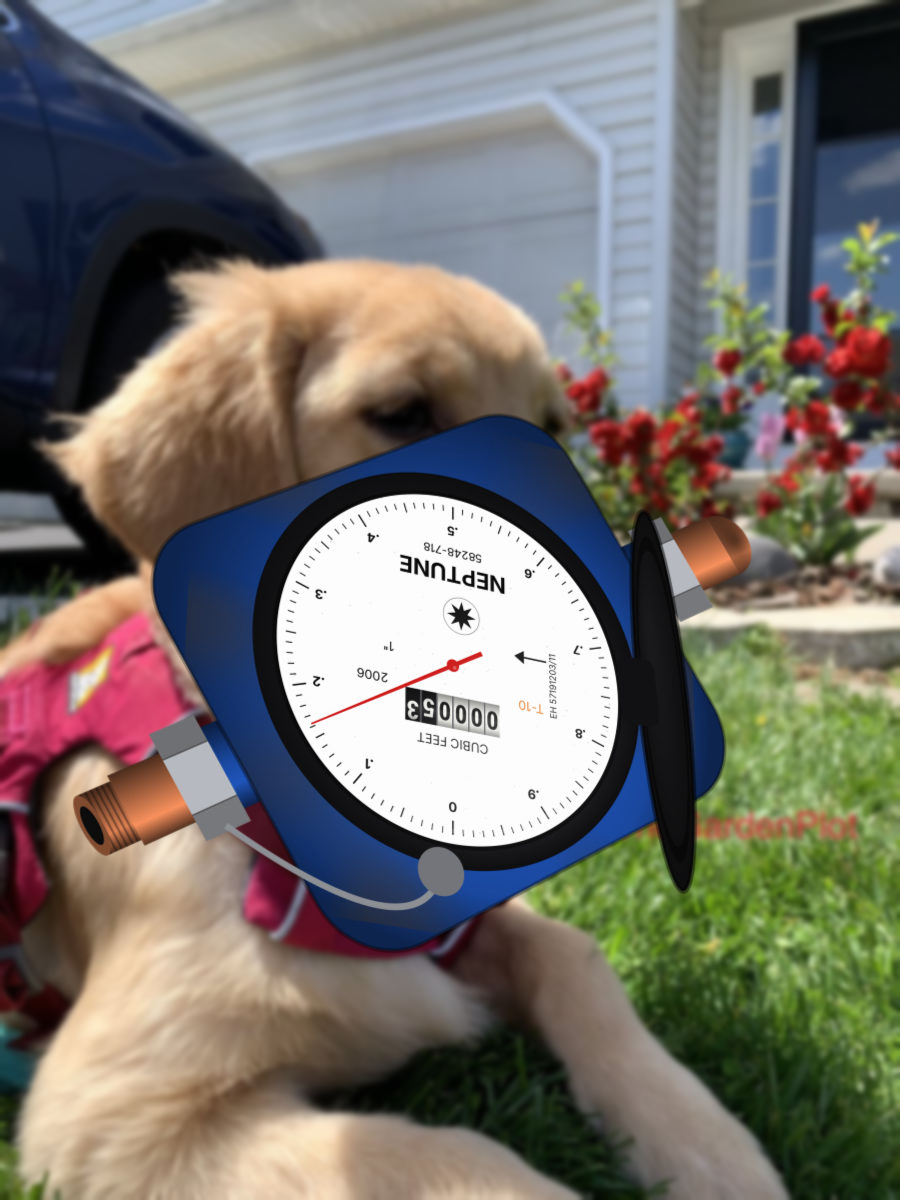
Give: 53.16
